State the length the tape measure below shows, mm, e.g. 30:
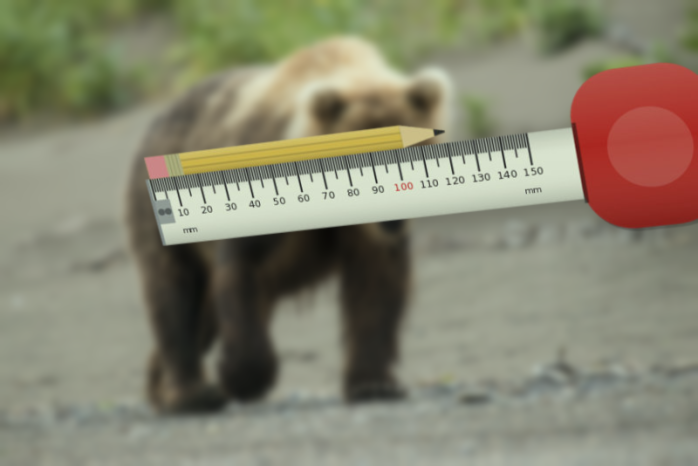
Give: 120
